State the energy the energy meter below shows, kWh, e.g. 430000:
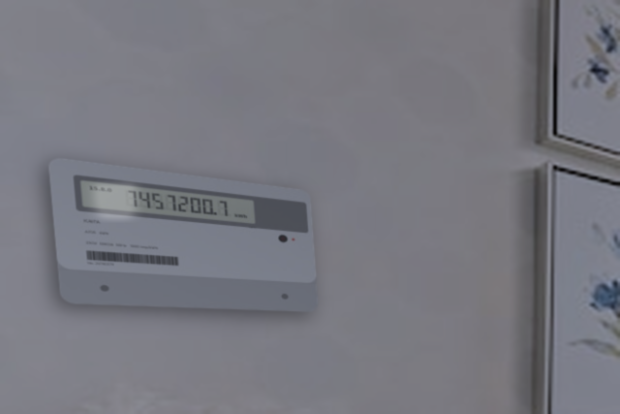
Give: 7457200.7
